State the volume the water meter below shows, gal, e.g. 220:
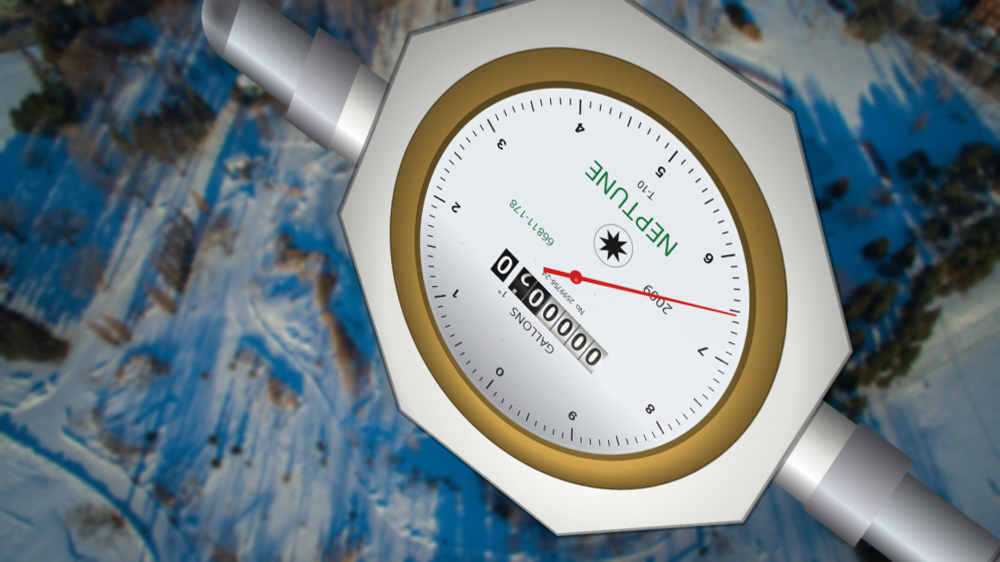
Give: 16.5
